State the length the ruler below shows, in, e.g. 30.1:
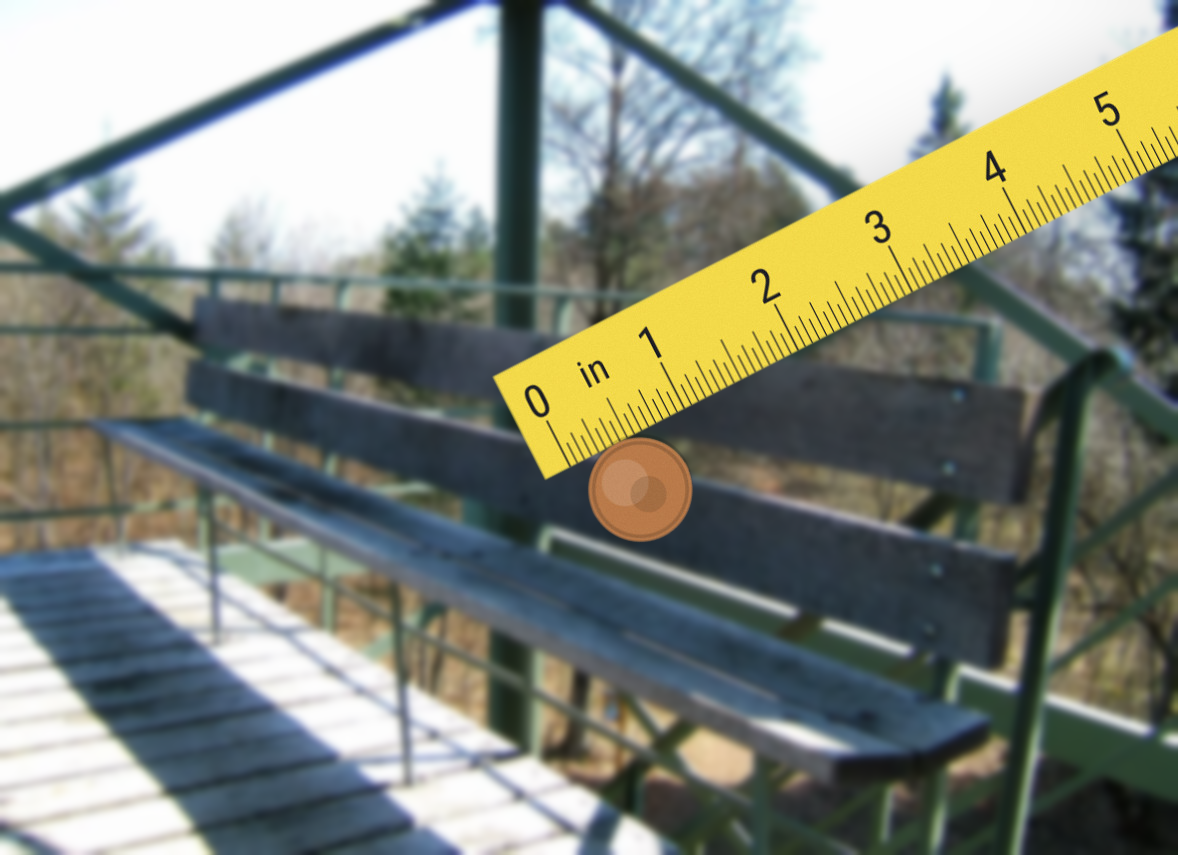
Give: 0.8125
